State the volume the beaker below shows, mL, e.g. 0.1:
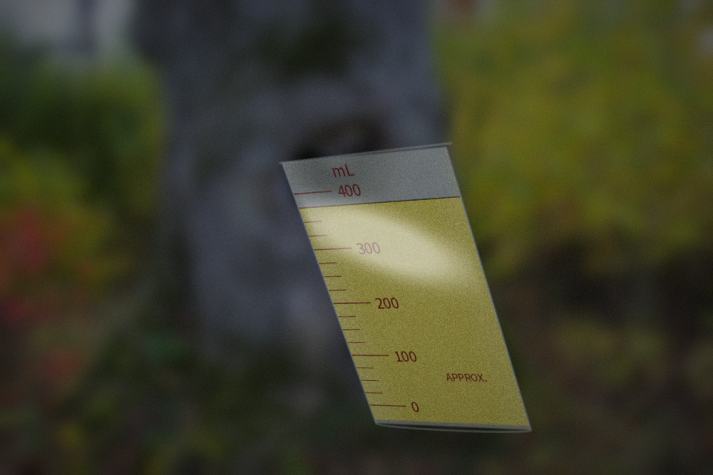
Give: 375
